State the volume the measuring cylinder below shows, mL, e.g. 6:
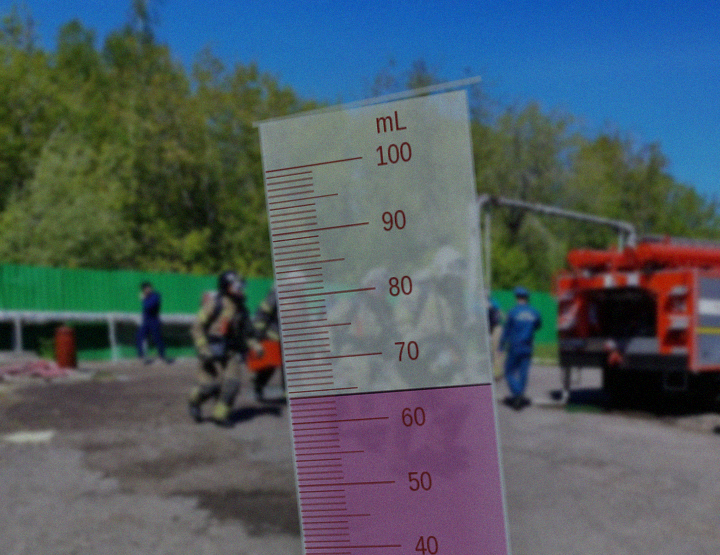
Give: 64
